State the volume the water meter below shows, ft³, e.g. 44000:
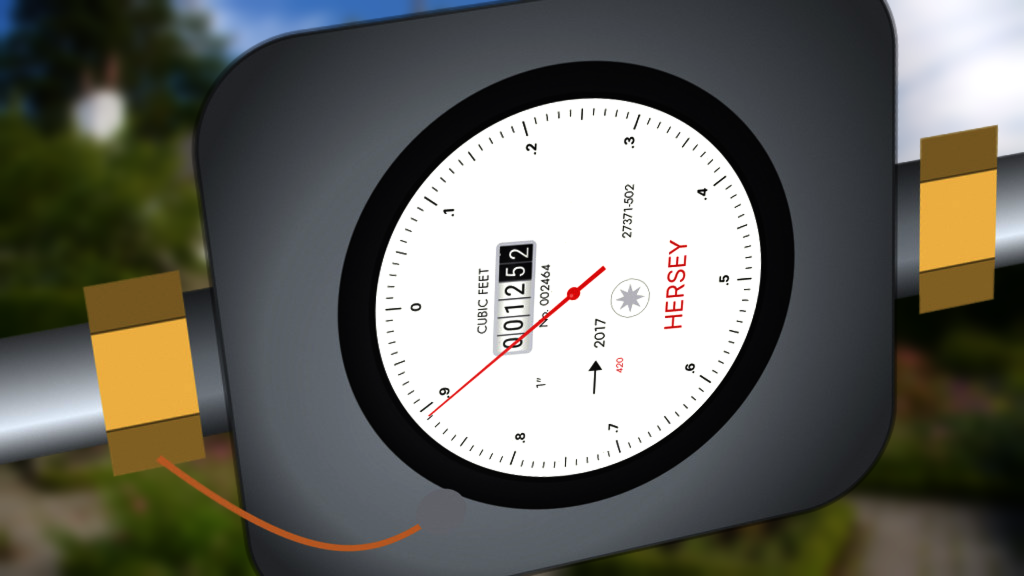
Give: 1251.89
